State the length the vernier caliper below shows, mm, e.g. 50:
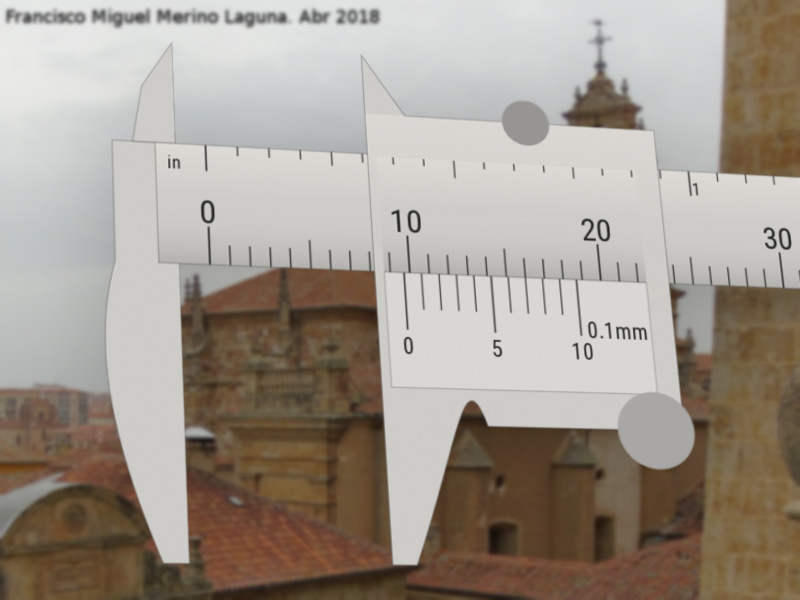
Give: 9.7
